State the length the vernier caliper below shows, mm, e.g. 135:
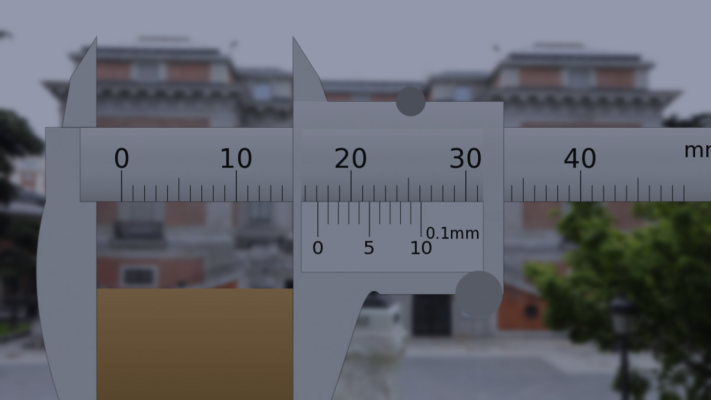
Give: 17.1
